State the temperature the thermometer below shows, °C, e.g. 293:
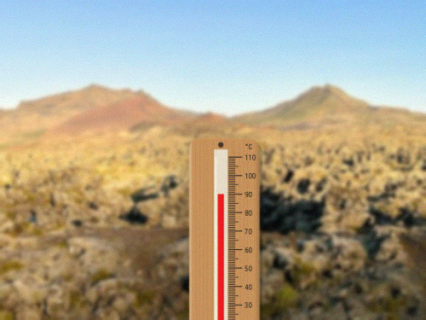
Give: 90
